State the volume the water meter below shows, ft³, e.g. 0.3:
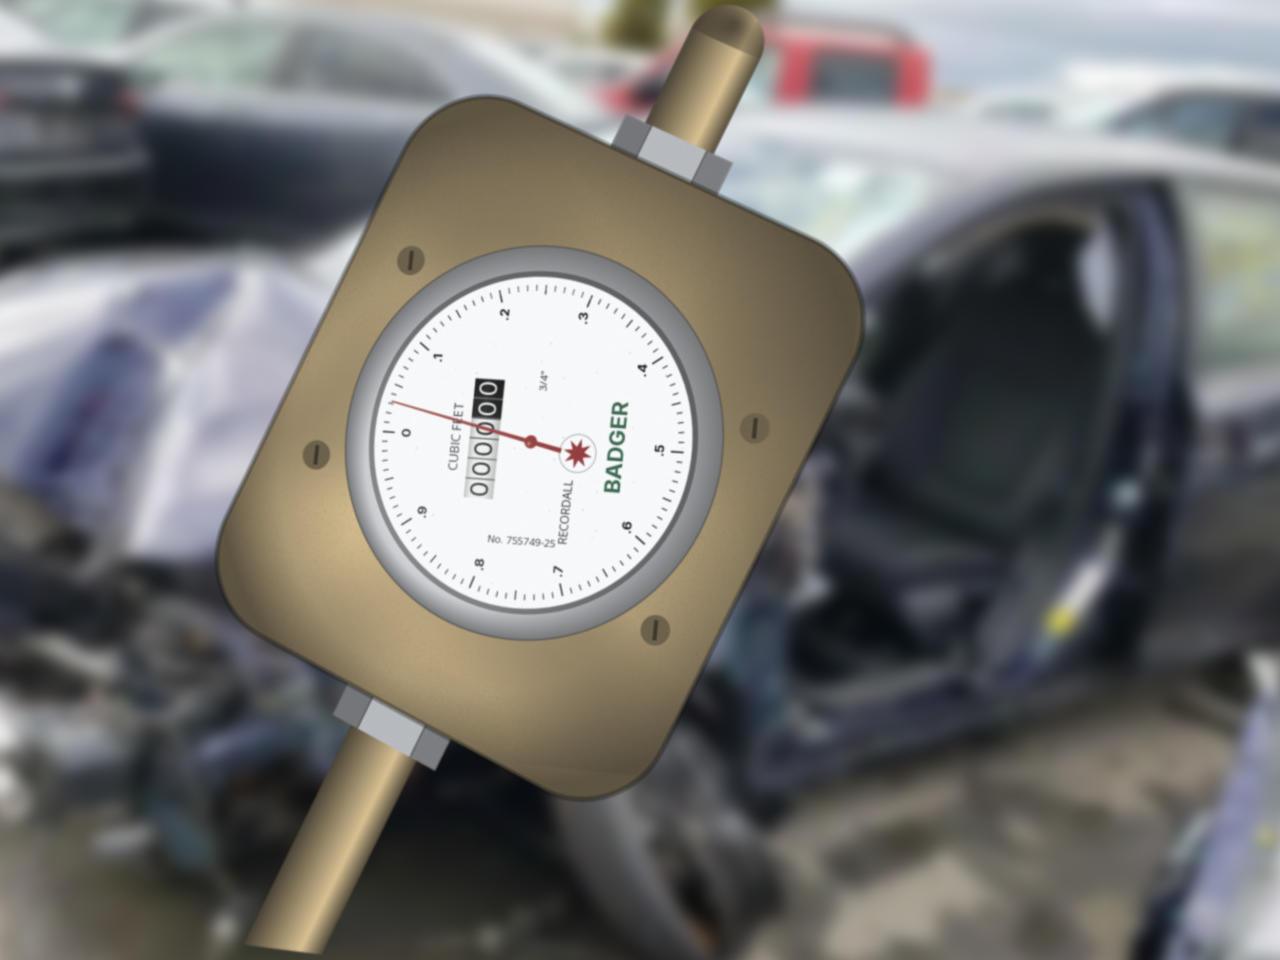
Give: 0.03
